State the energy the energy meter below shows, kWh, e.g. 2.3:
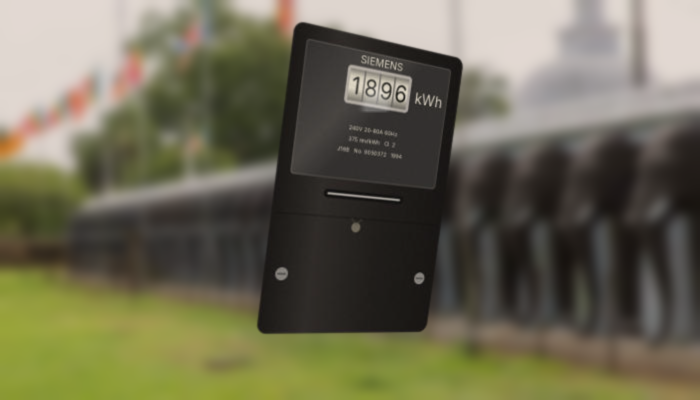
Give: 1896
